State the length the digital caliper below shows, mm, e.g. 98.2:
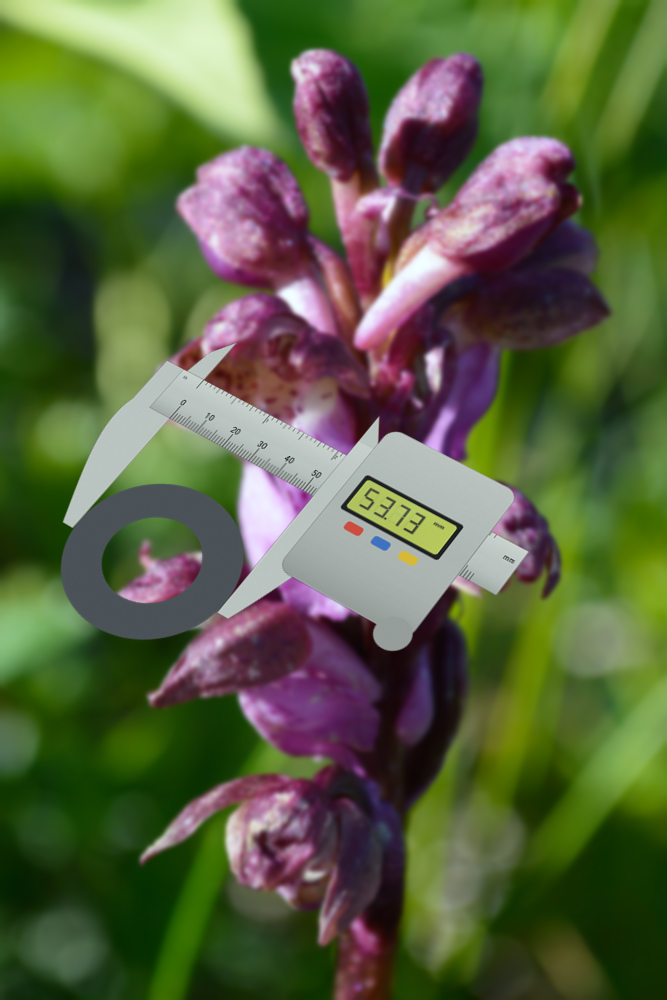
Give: 53.73
